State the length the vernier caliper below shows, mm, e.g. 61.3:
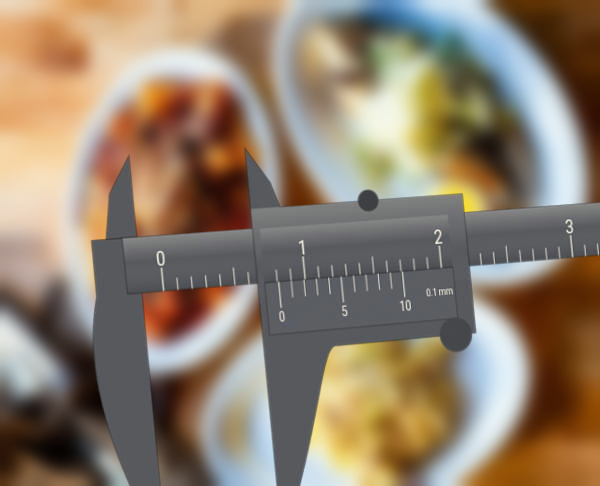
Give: 8.1
